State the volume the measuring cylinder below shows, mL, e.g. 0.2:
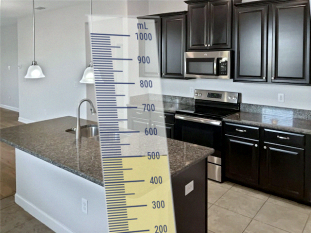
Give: 500
